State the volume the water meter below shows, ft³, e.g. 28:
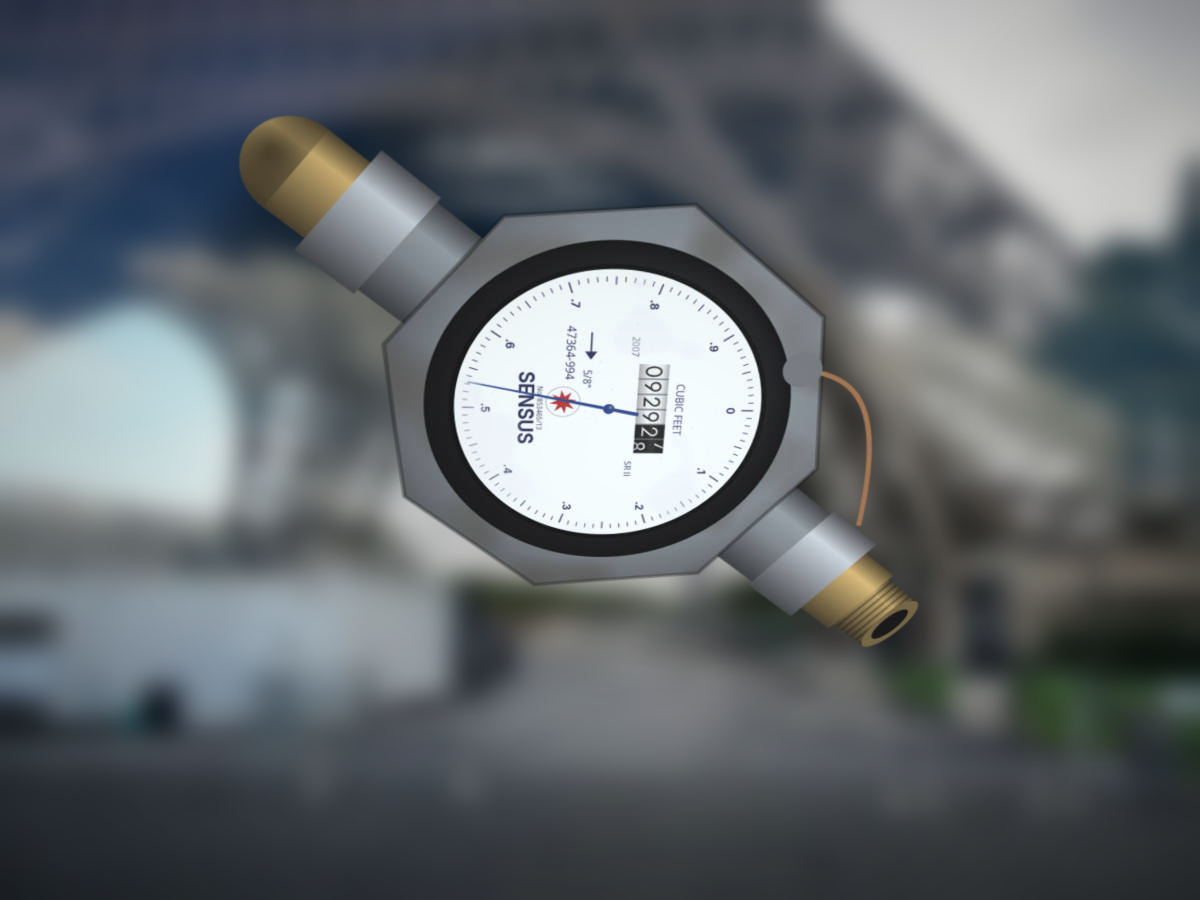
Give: 92927.53
